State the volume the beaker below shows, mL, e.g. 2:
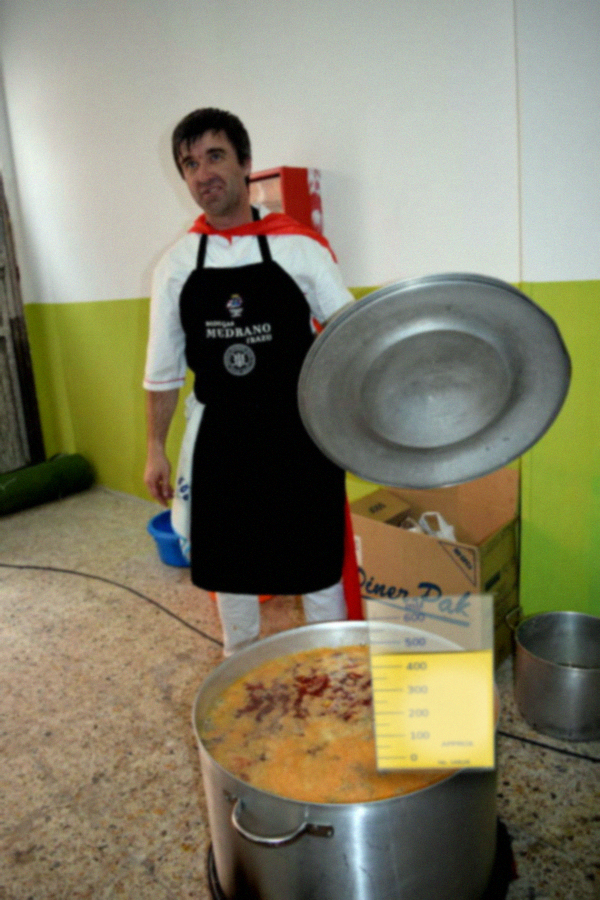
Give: 450
